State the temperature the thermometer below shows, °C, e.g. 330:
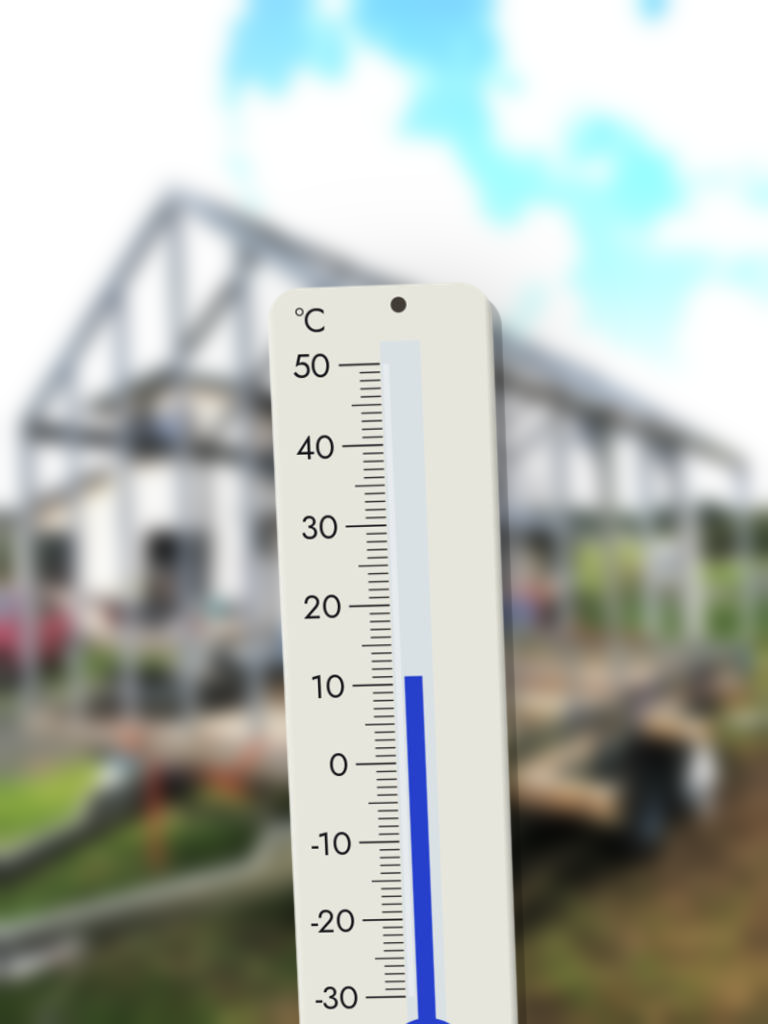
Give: 11
